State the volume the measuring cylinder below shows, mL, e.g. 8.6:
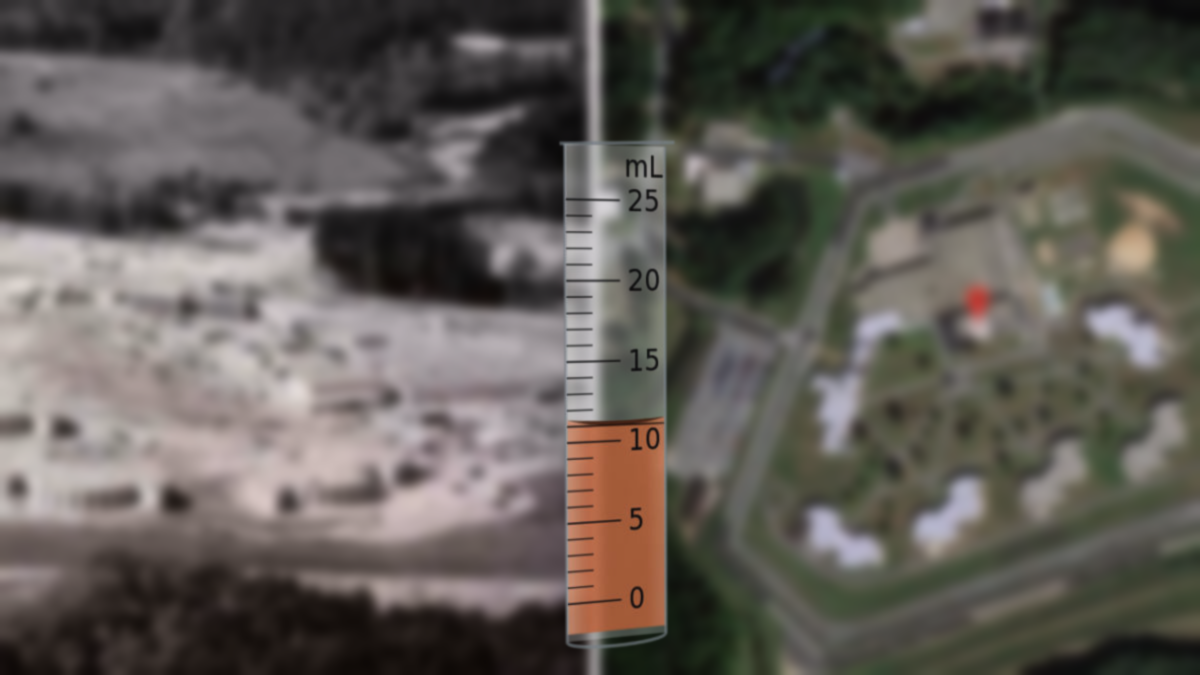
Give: 11
